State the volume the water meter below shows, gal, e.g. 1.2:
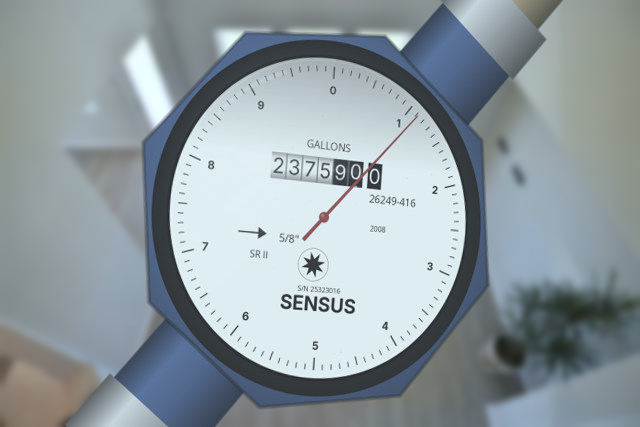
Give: 2375901.1
